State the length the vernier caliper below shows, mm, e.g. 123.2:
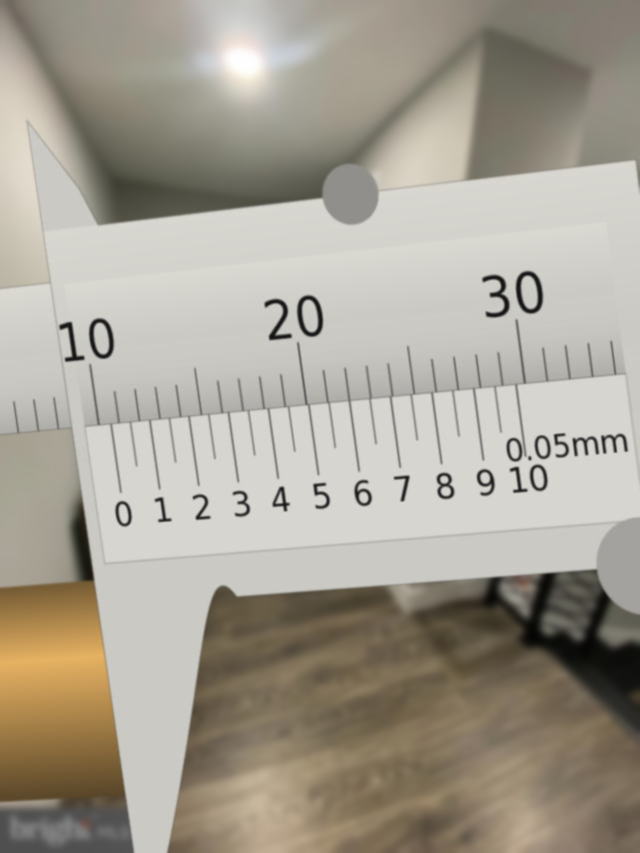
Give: 10.6
